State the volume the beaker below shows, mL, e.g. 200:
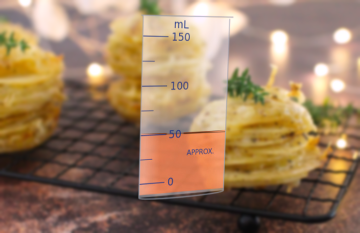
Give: 50
